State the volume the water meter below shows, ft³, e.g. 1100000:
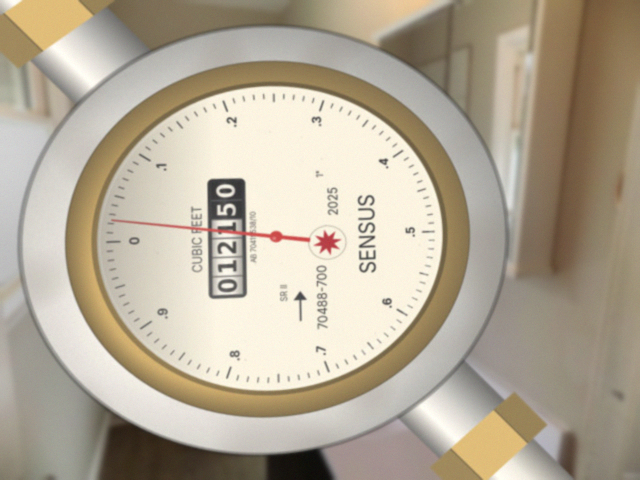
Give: 12150.02
